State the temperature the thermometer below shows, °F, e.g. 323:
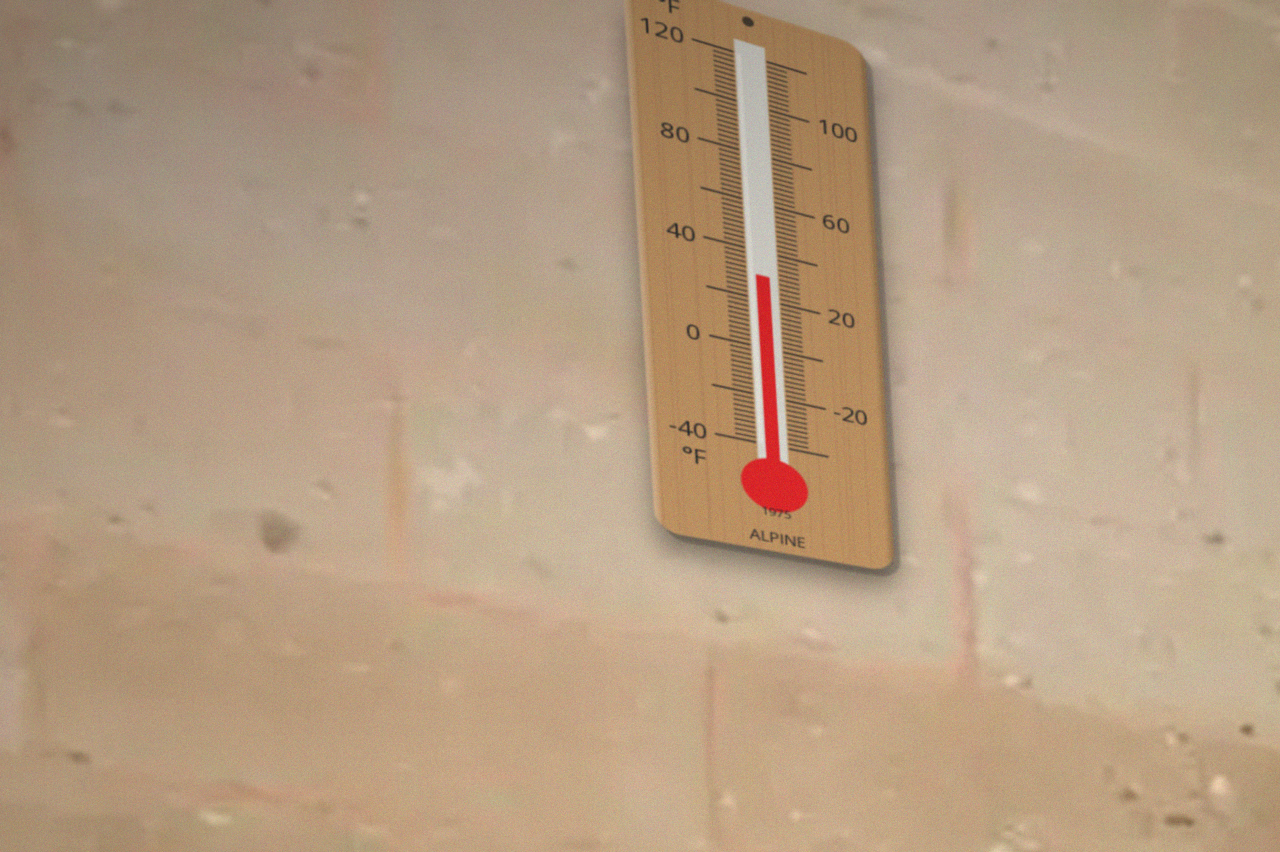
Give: 30
